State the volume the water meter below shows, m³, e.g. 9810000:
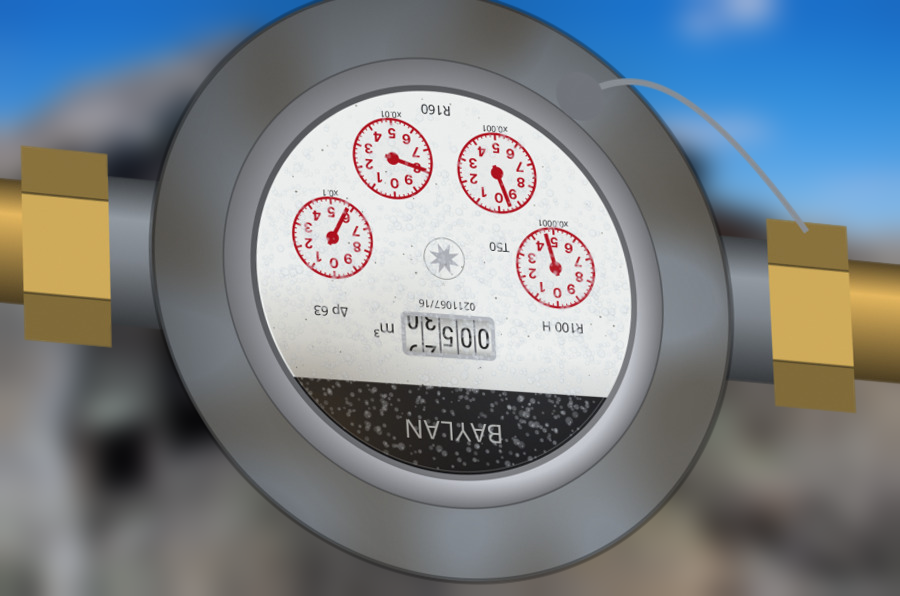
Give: 529.5794
